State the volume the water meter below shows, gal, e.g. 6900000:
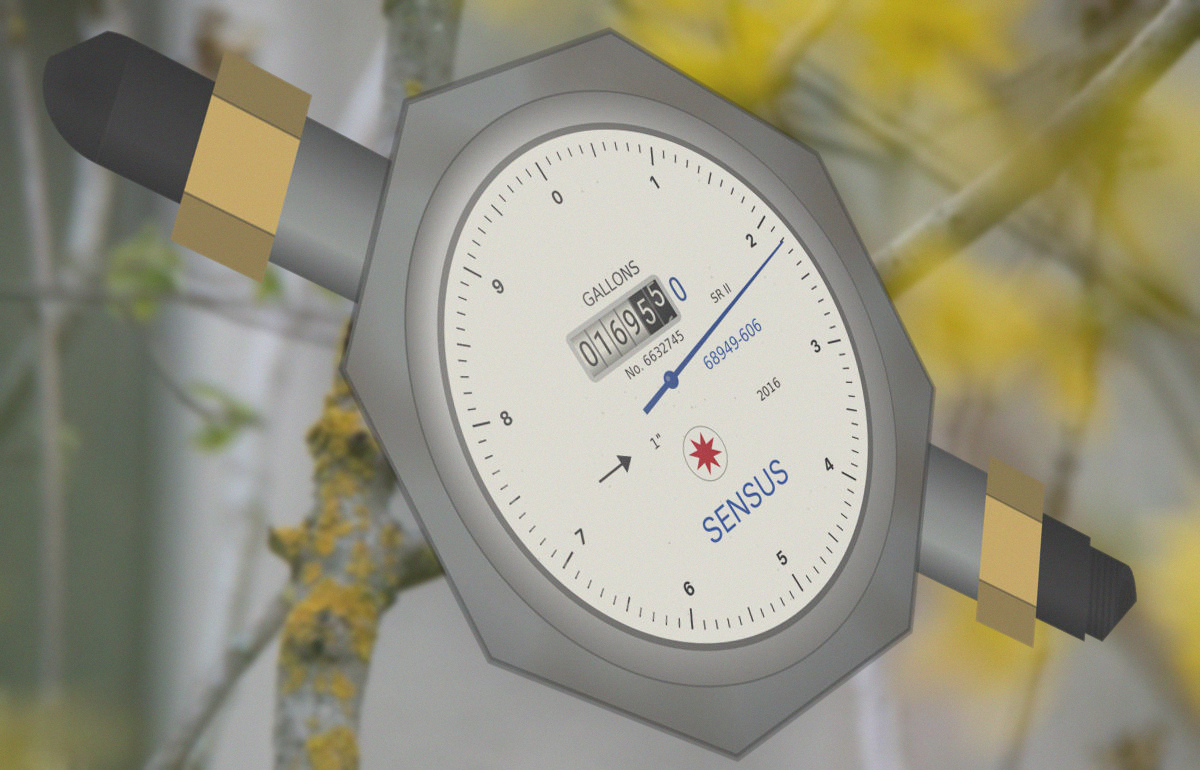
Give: 169552.2
